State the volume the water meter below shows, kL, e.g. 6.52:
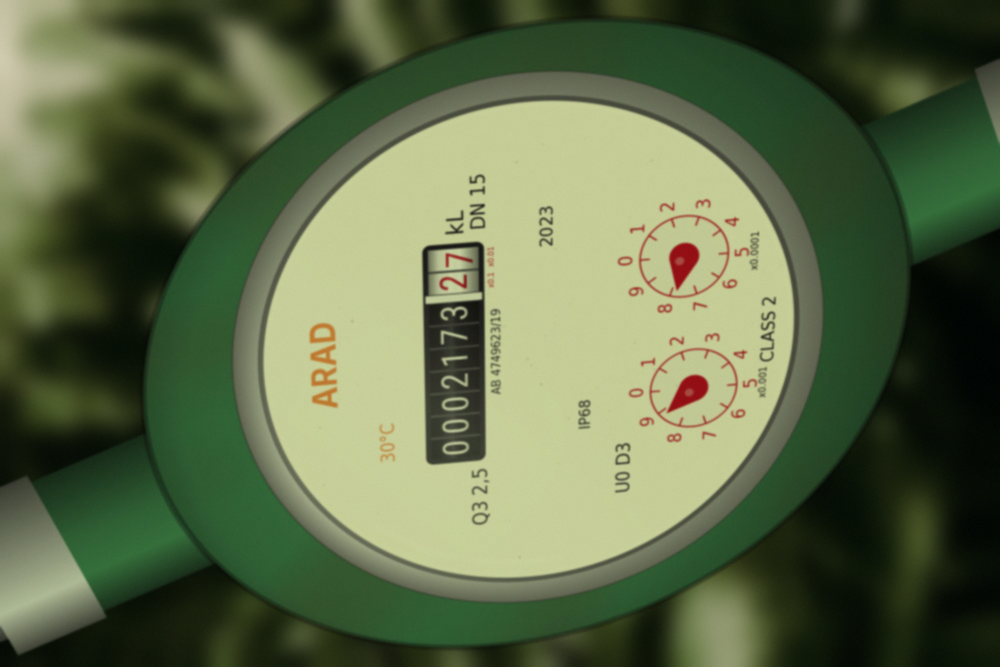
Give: 2173.2687
